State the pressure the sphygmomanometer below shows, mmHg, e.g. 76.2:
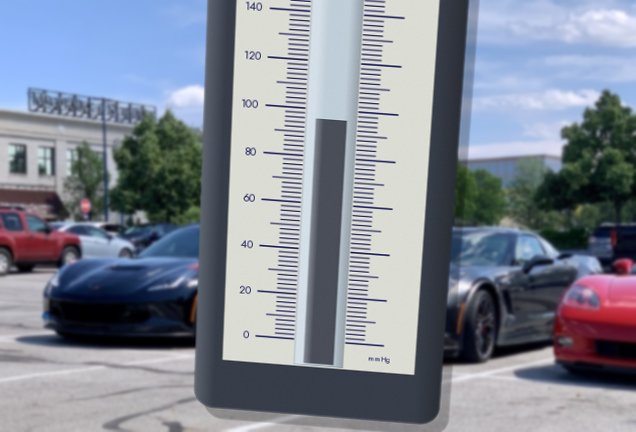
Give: 96
